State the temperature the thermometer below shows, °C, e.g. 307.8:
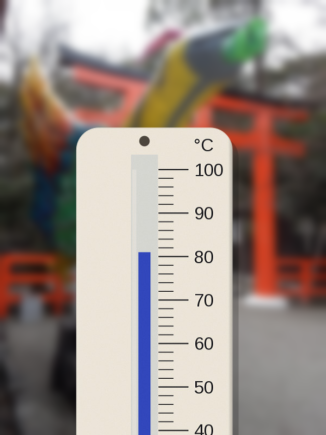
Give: 81
